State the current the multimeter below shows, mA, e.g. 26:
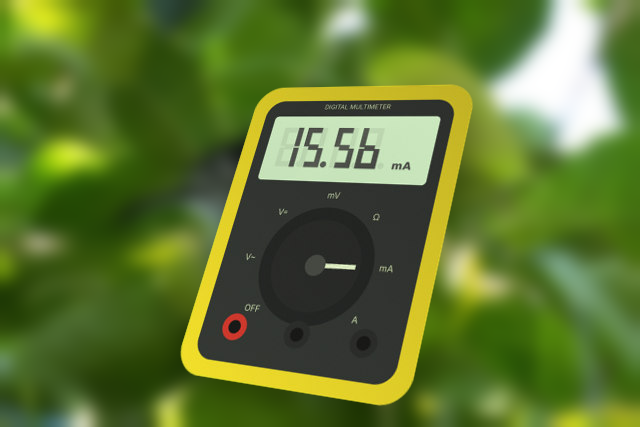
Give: 15.56
